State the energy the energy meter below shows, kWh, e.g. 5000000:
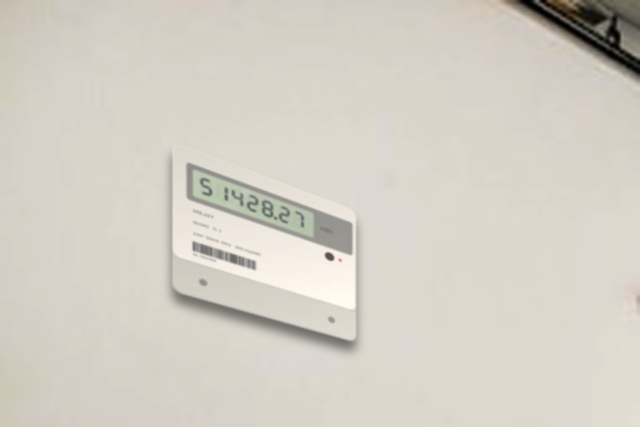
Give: 51428.27
